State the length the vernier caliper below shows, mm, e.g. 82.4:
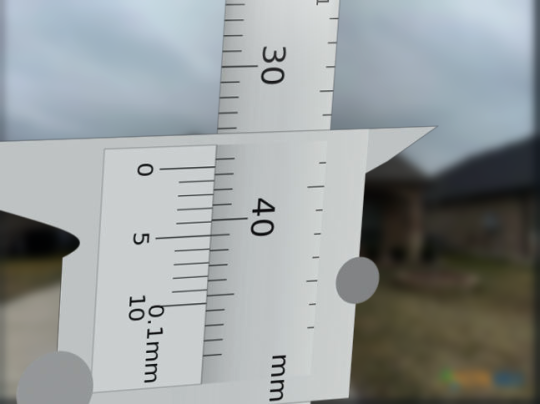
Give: 36.5
